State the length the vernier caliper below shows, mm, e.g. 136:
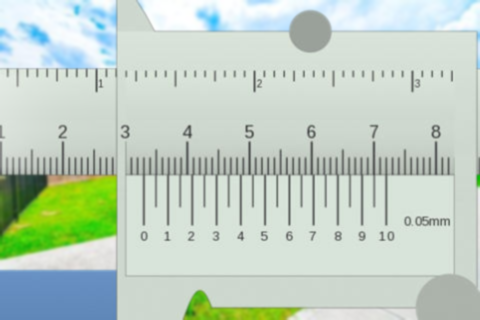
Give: 33.0
